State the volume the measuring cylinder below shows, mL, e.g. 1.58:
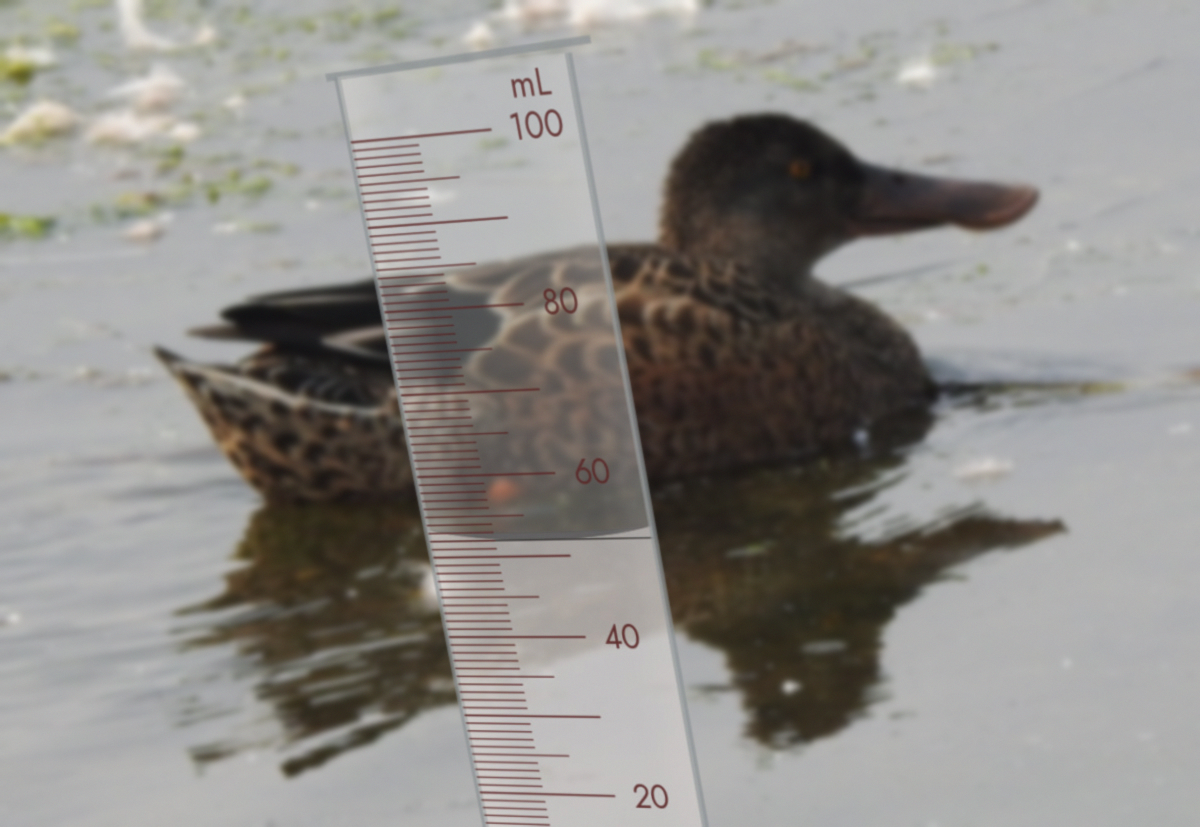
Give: 52
